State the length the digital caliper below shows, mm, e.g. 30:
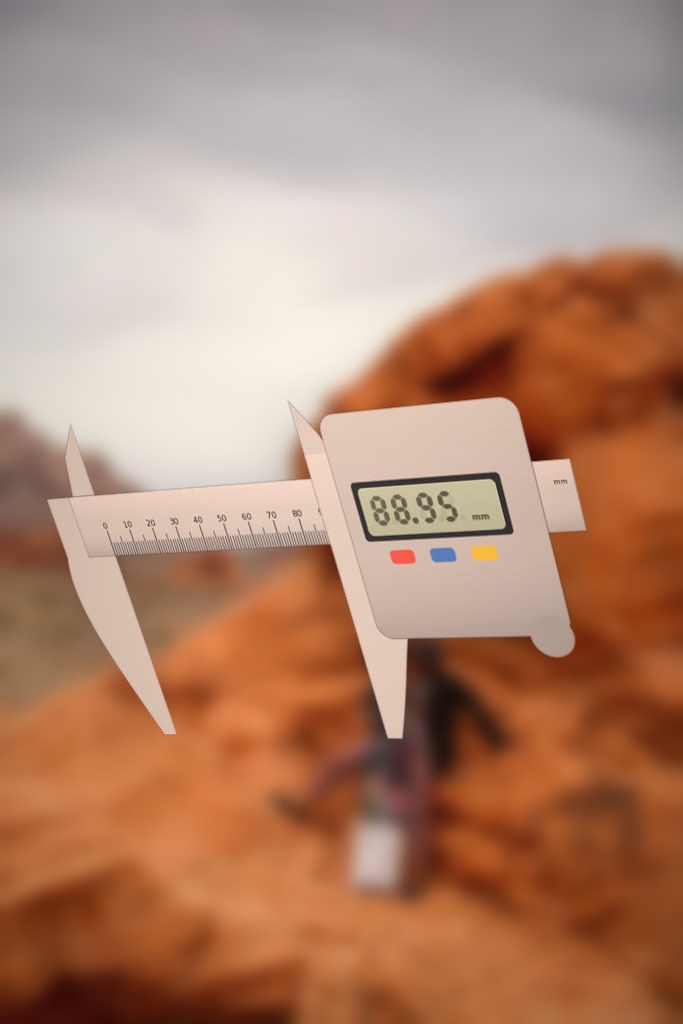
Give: 88.95
